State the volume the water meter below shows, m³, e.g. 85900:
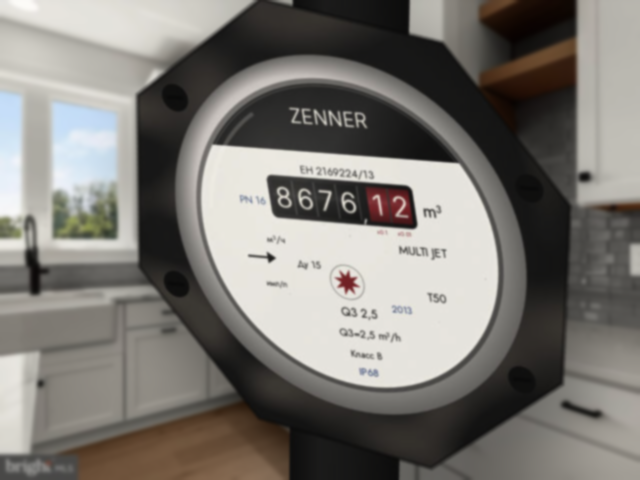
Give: 8676.12
